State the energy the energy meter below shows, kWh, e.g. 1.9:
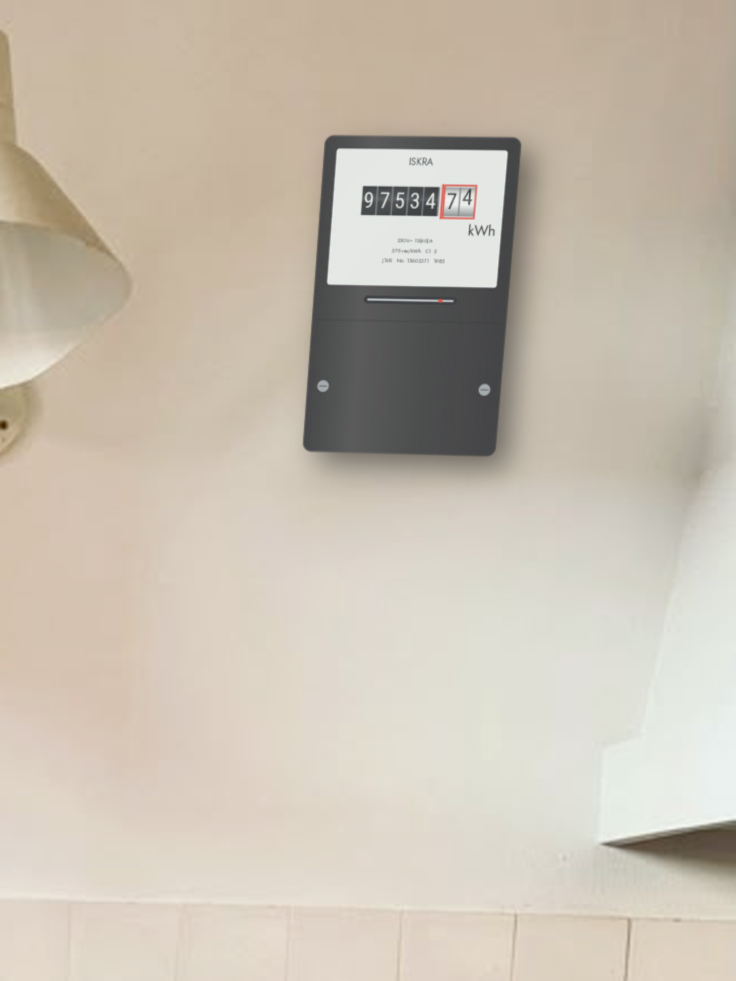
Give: 97534.74
